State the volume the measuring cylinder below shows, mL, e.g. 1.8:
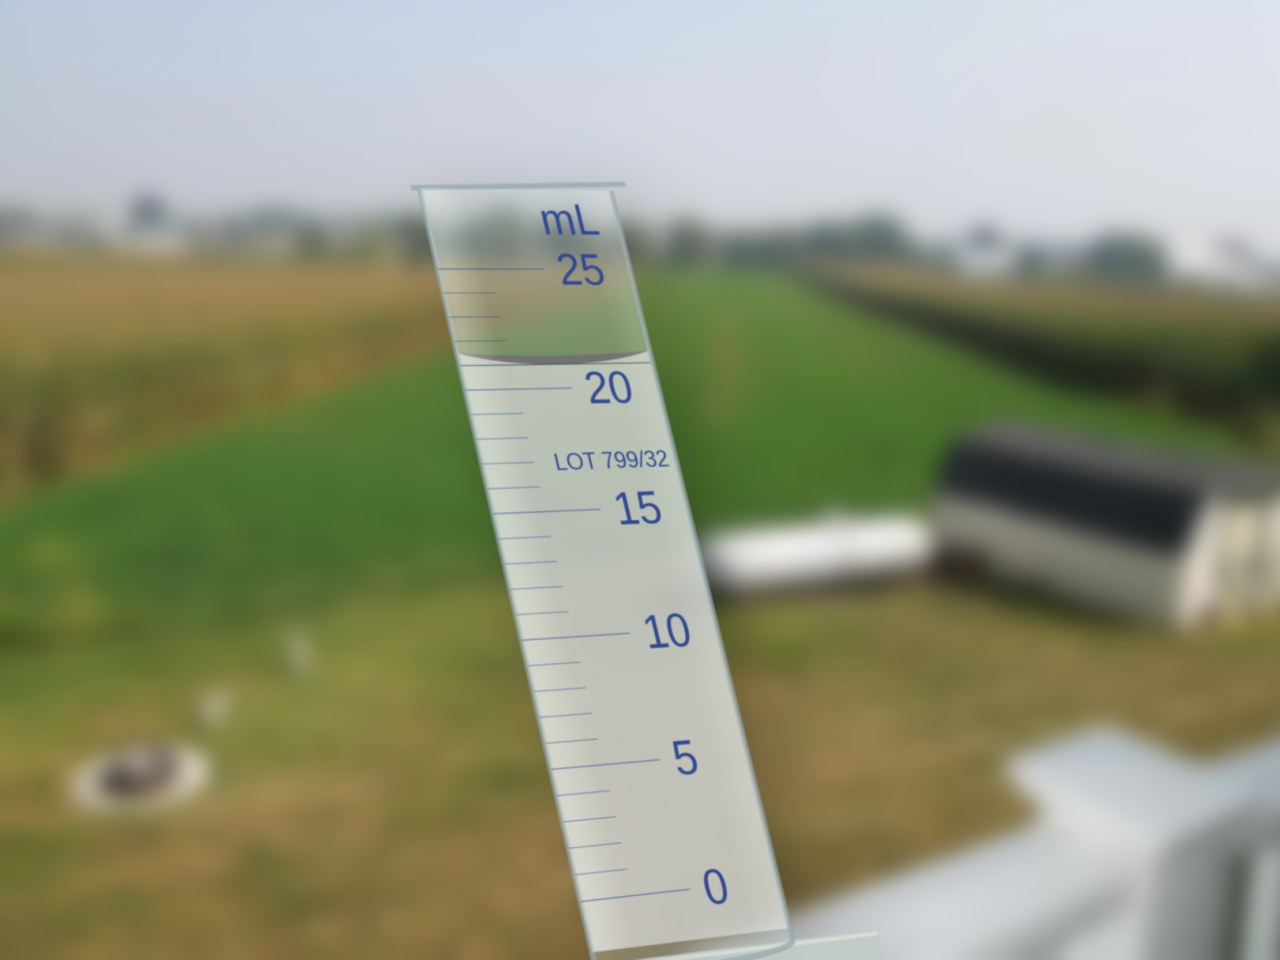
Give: 21
